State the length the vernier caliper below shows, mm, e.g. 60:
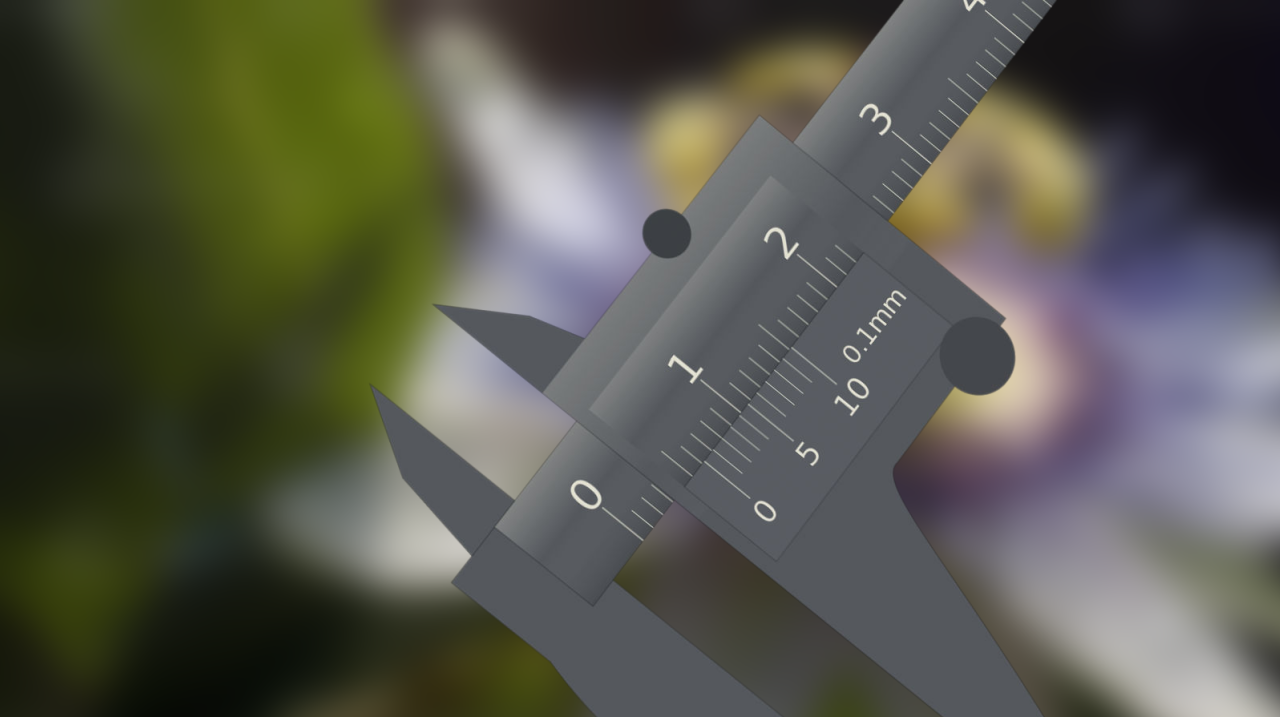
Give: 6.2
